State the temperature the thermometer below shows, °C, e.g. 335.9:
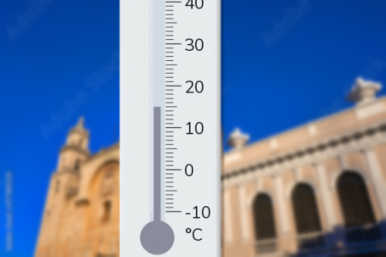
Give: 15
